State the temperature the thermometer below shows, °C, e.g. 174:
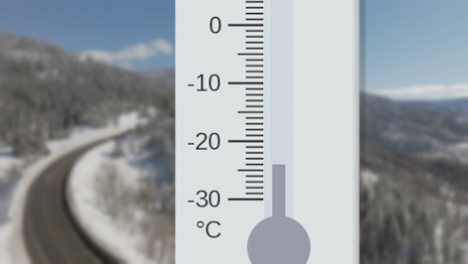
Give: -24
